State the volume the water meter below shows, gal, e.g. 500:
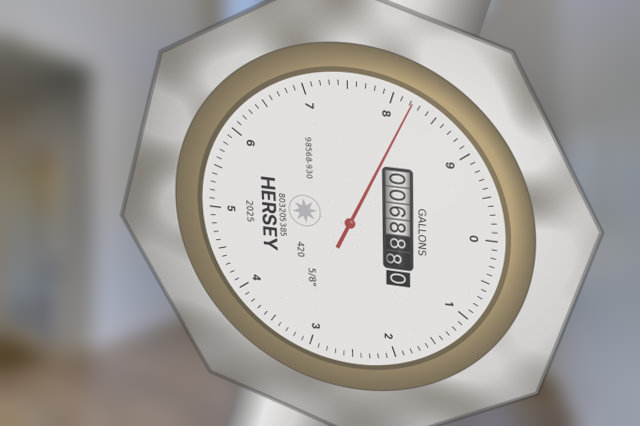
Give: 68878.2
